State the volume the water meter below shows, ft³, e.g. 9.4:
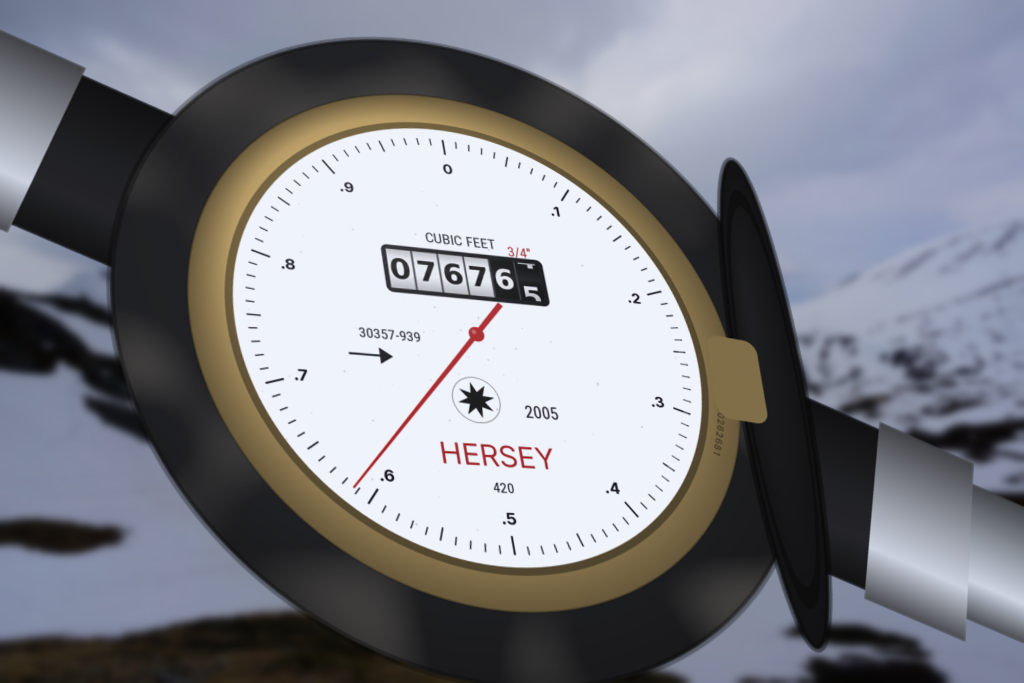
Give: 76764.61
